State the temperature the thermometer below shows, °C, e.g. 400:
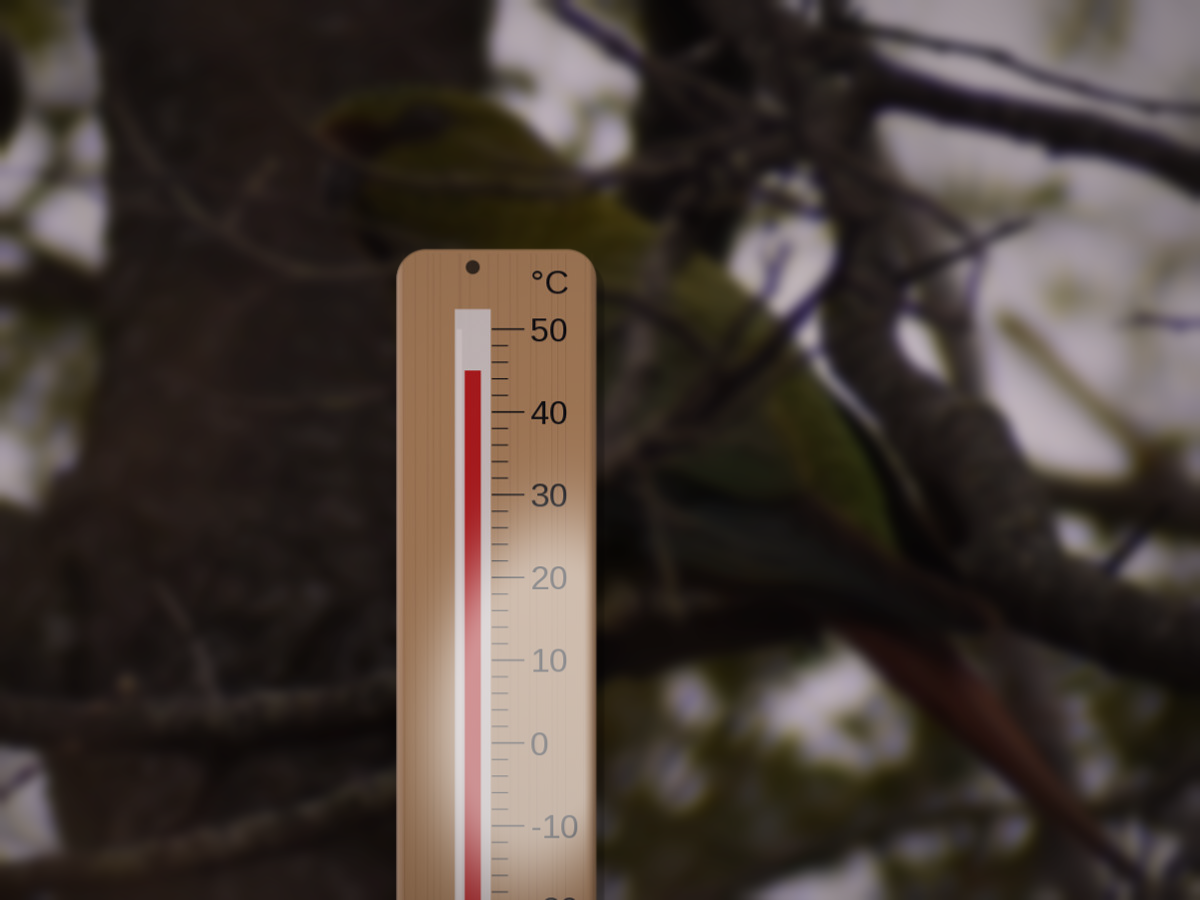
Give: 45
